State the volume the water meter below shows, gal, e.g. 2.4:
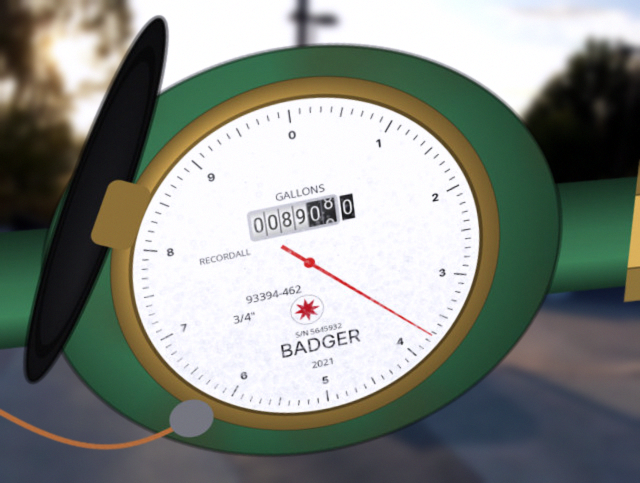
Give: 89083.7
